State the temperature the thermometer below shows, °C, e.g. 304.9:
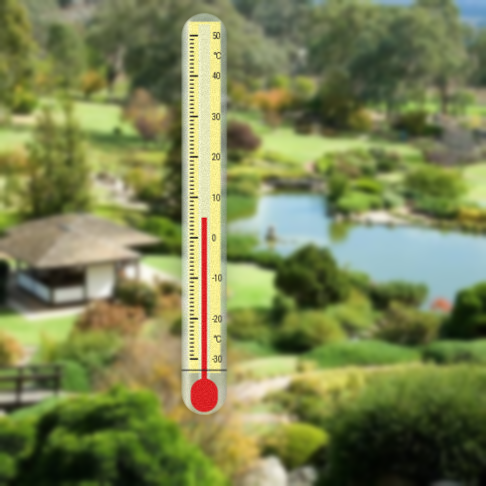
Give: 5
